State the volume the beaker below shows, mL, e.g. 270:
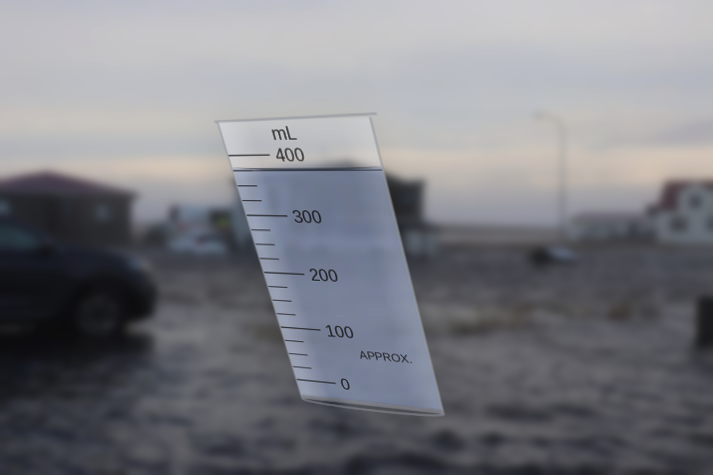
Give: 375
